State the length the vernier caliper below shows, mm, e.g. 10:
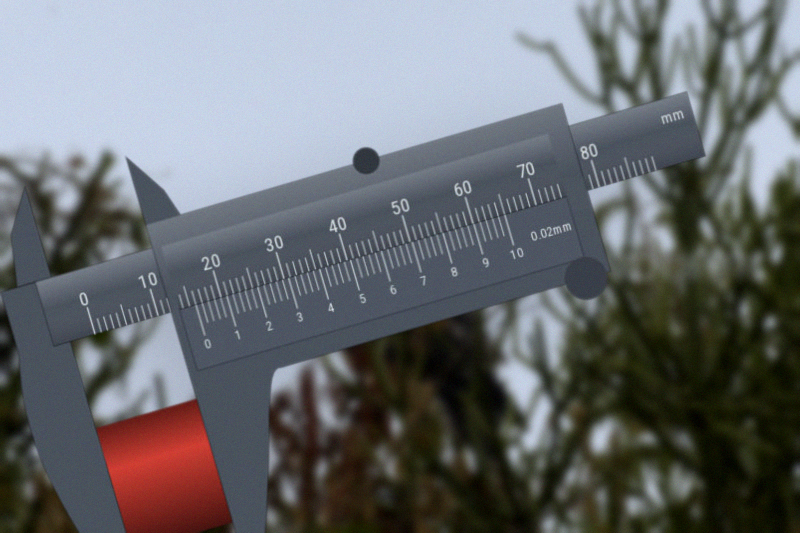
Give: 16.0
